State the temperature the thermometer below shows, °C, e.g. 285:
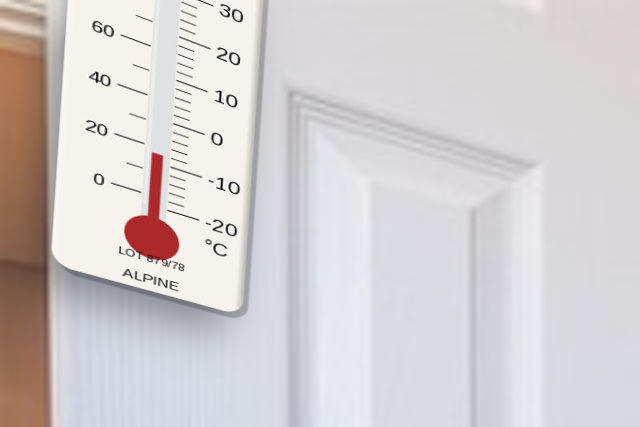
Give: -8
